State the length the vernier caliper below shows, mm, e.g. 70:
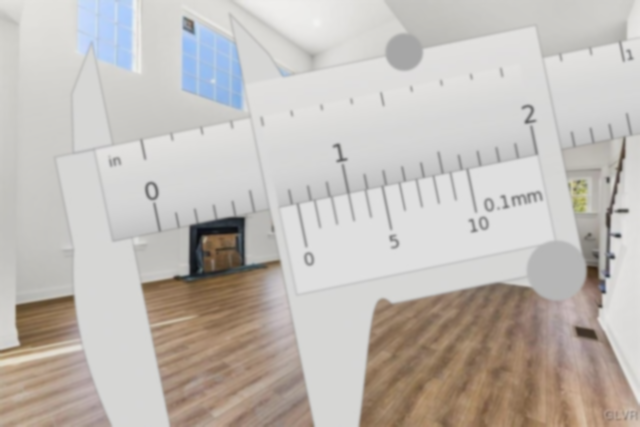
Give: 7.3
